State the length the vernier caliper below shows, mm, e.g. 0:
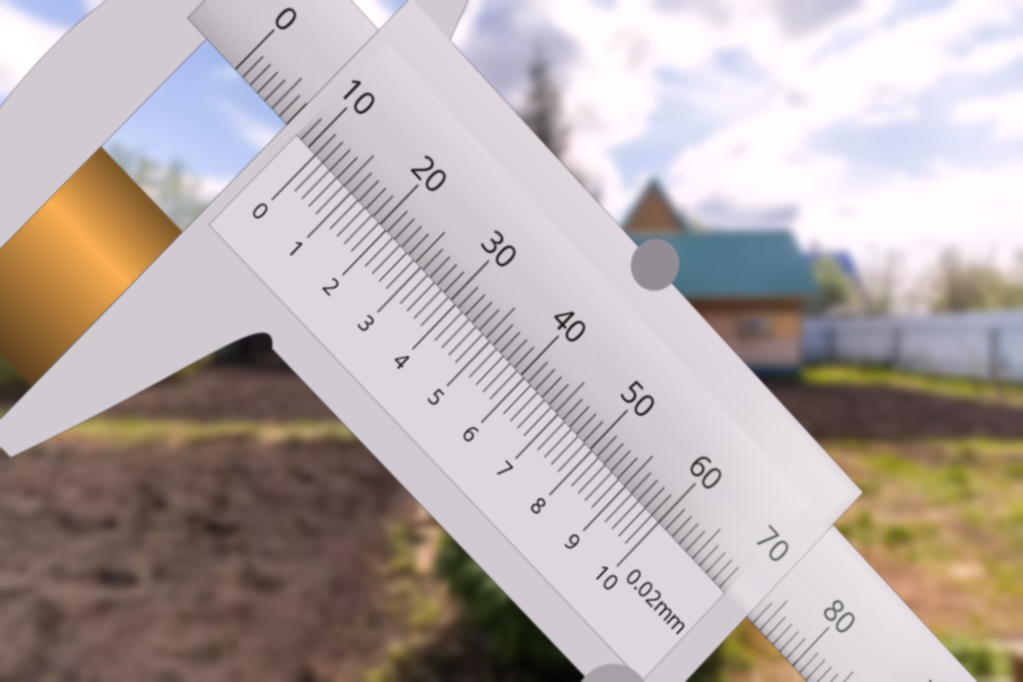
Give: 11.0
